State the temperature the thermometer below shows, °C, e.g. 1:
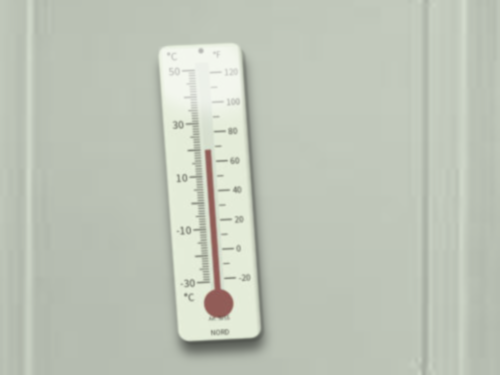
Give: 20
